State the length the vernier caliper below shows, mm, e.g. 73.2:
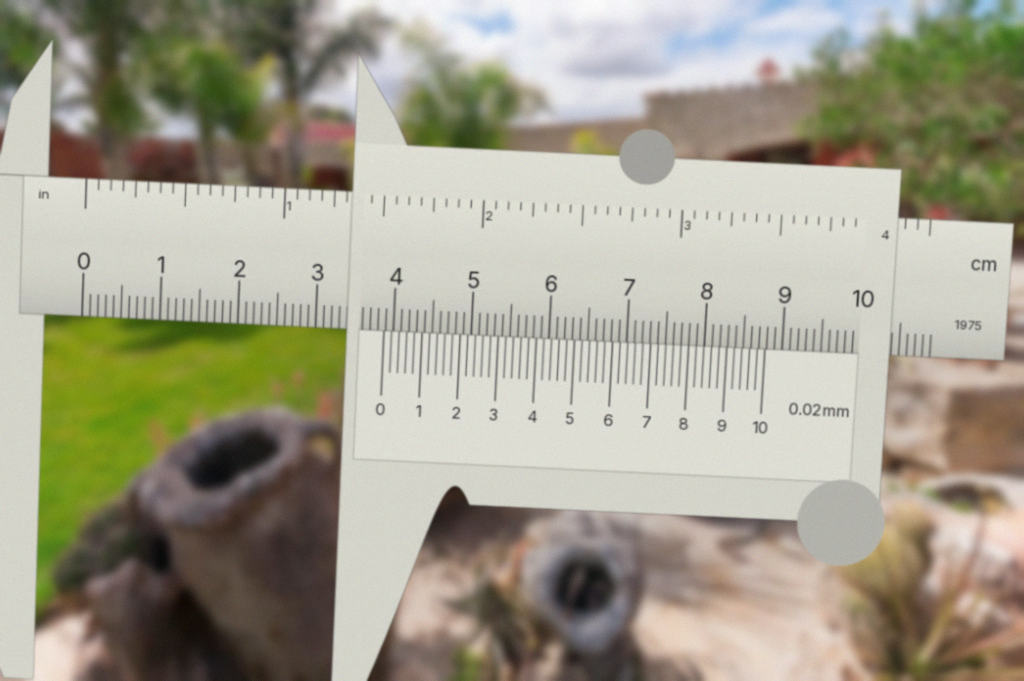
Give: 38.8
